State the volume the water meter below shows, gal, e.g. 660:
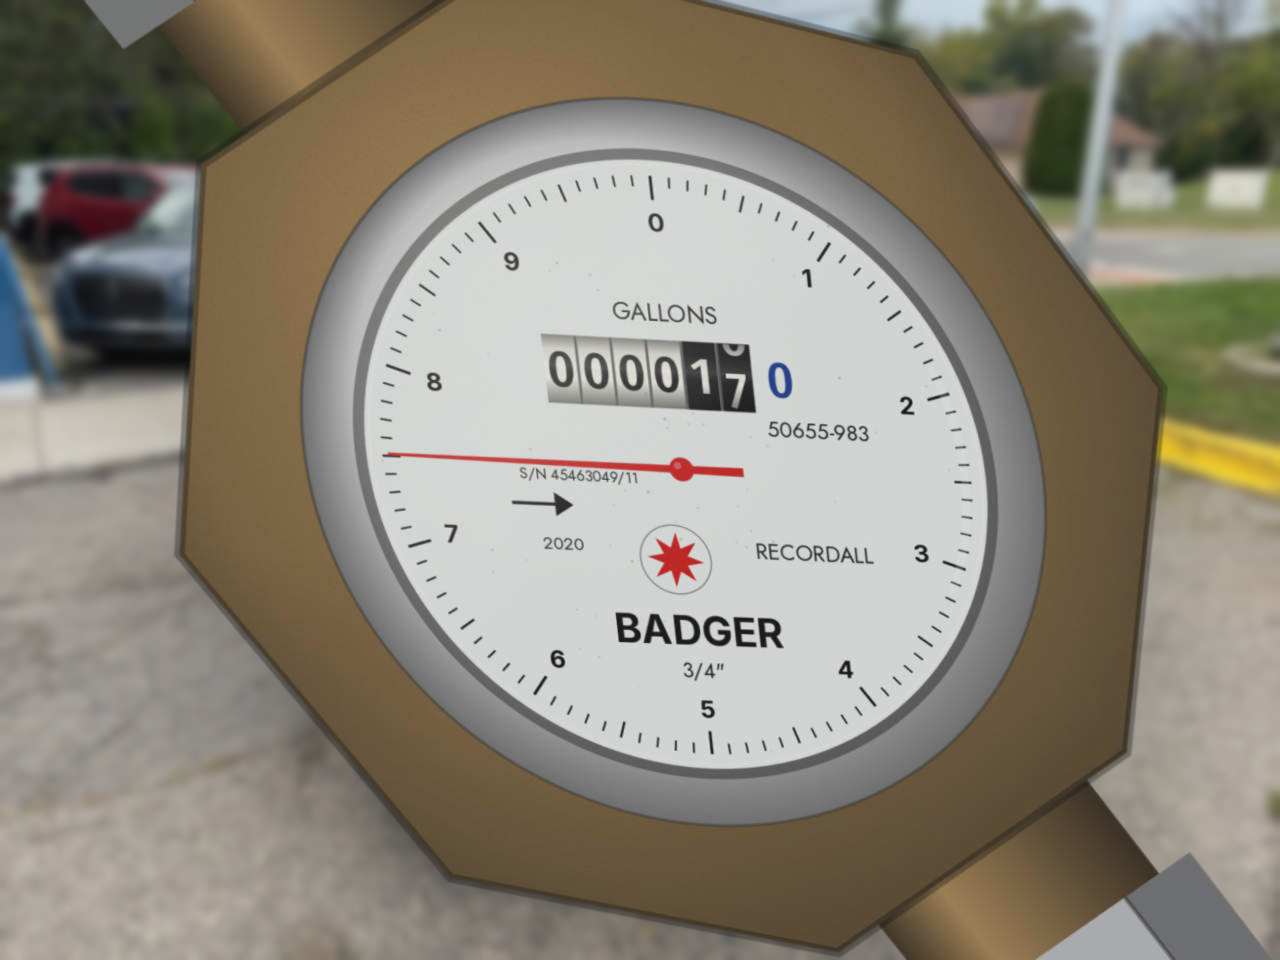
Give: 167.5
